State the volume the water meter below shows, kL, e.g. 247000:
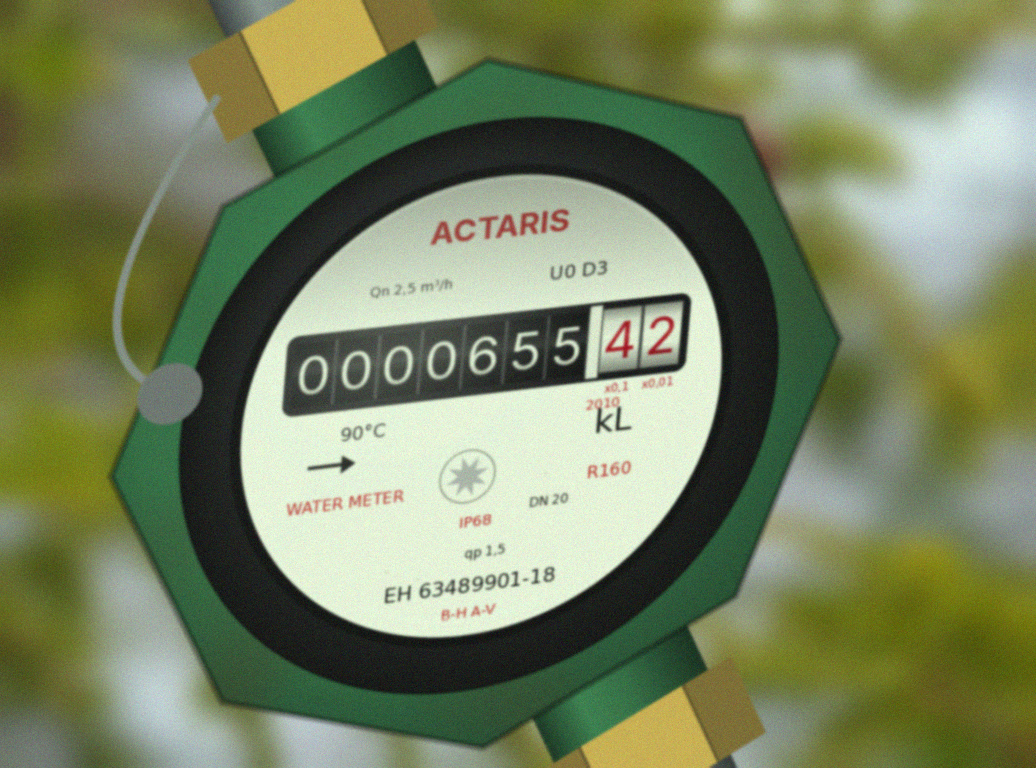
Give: 655.42
